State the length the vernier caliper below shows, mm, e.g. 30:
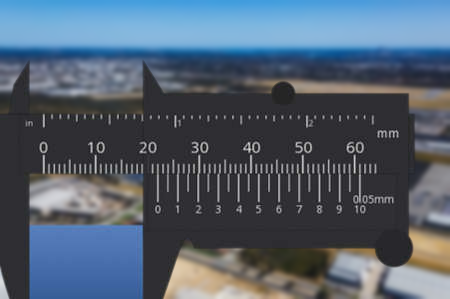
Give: 22.0
